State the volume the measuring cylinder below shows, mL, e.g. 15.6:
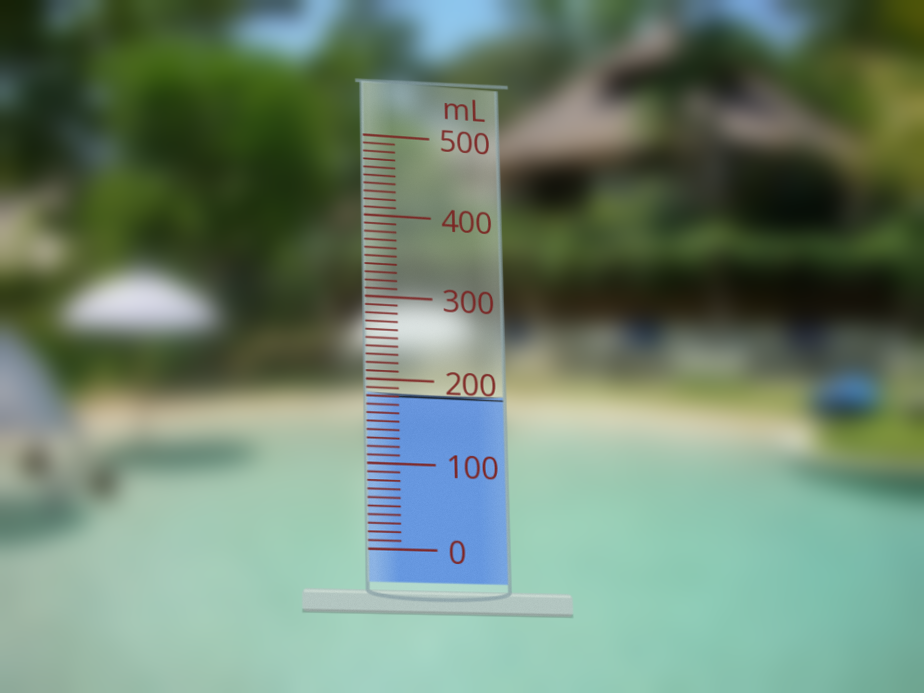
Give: 180
